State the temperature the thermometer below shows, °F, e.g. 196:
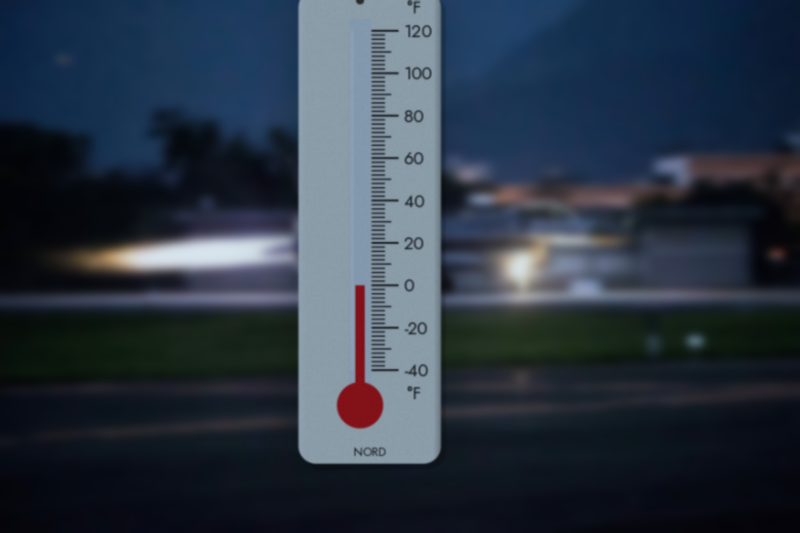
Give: 0
